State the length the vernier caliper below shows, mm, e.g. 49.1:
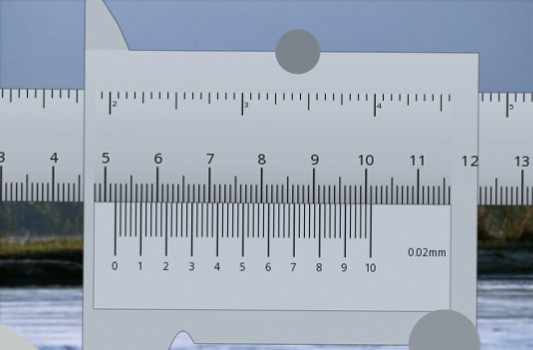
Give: 52.0
